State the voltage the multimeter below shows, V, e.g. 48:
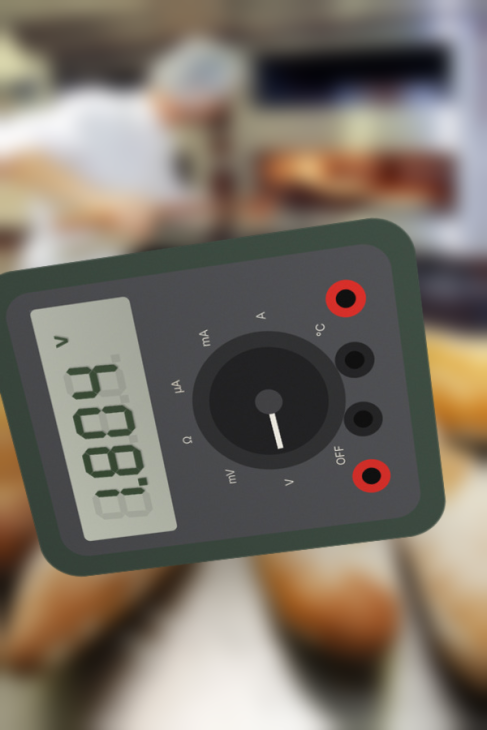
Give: 1.804
